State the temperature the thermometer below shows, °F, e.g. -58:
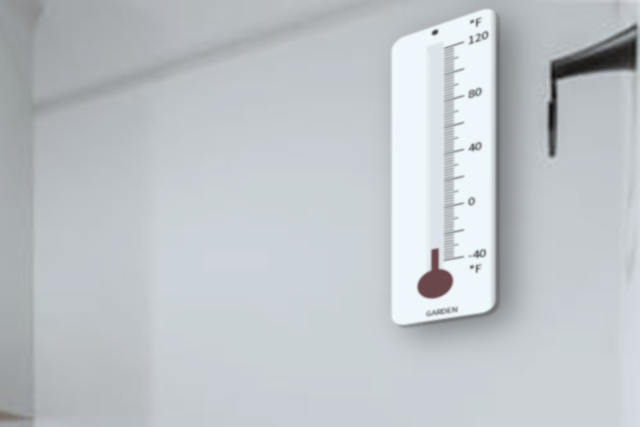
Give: -30
